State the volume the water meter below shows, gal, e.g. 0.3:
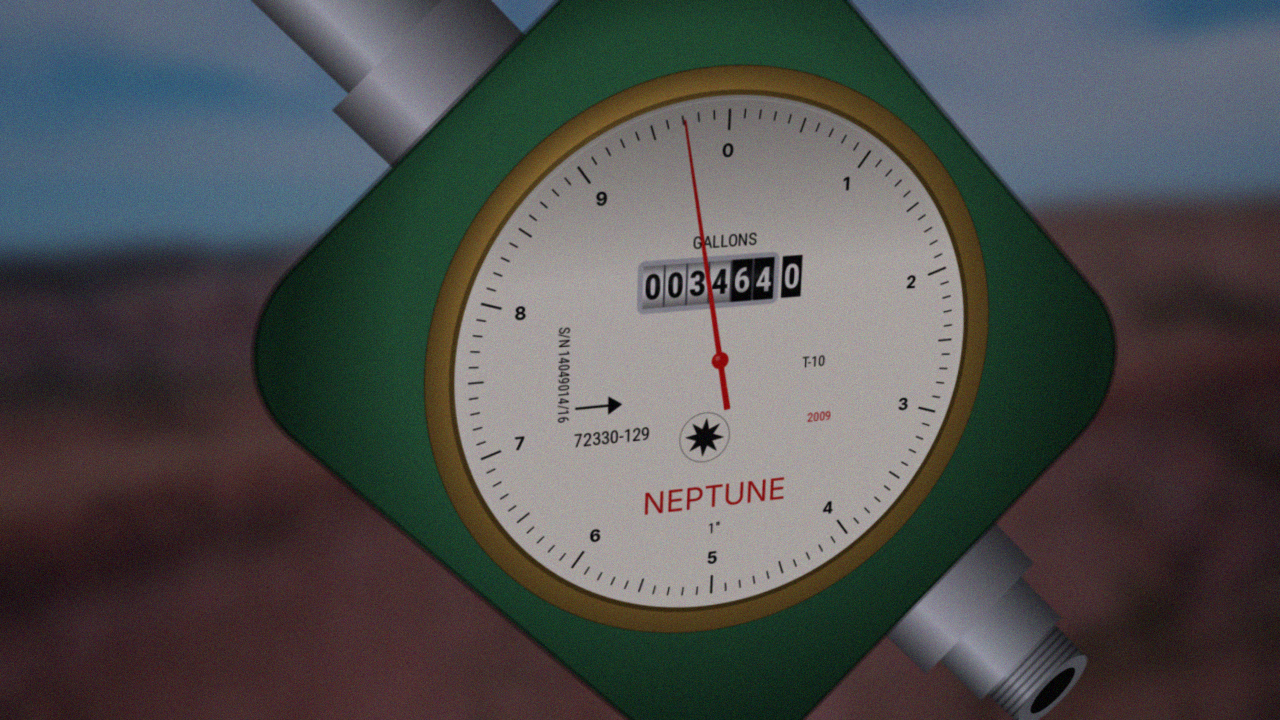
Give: 34639.7
